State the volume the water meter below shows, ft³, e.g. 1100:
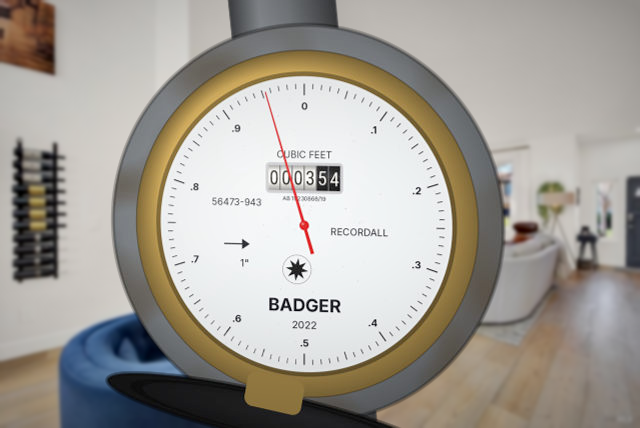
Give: 353.95
